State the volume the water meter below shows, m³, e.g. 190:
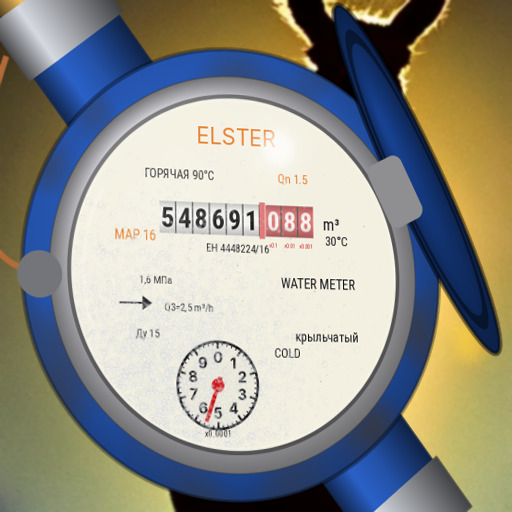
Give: 548691.0885
